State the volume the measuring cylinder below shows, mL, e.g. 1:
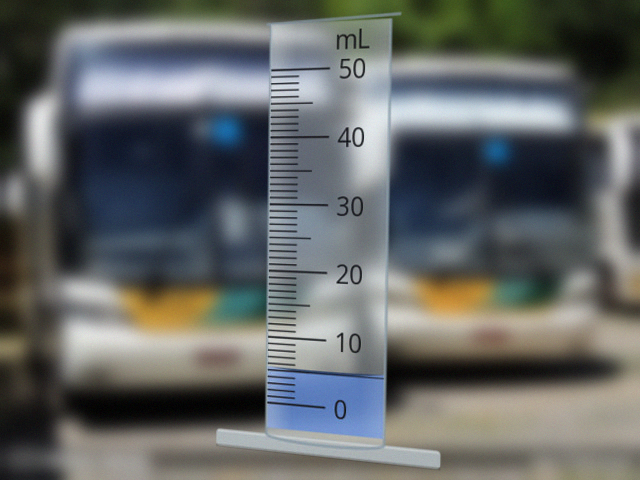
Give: 5
